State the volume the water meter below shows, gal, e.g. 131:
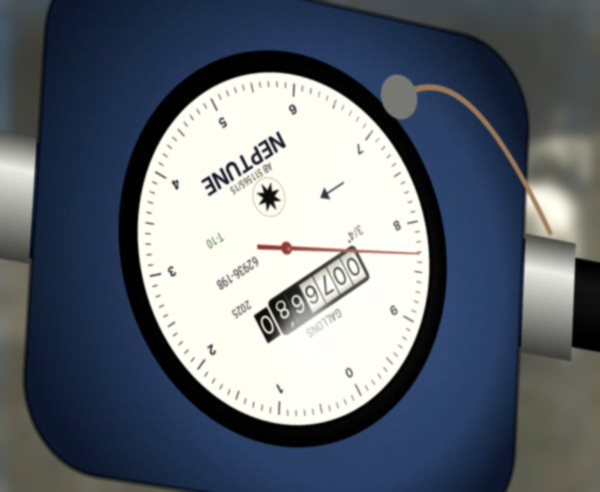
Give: 76678.3
